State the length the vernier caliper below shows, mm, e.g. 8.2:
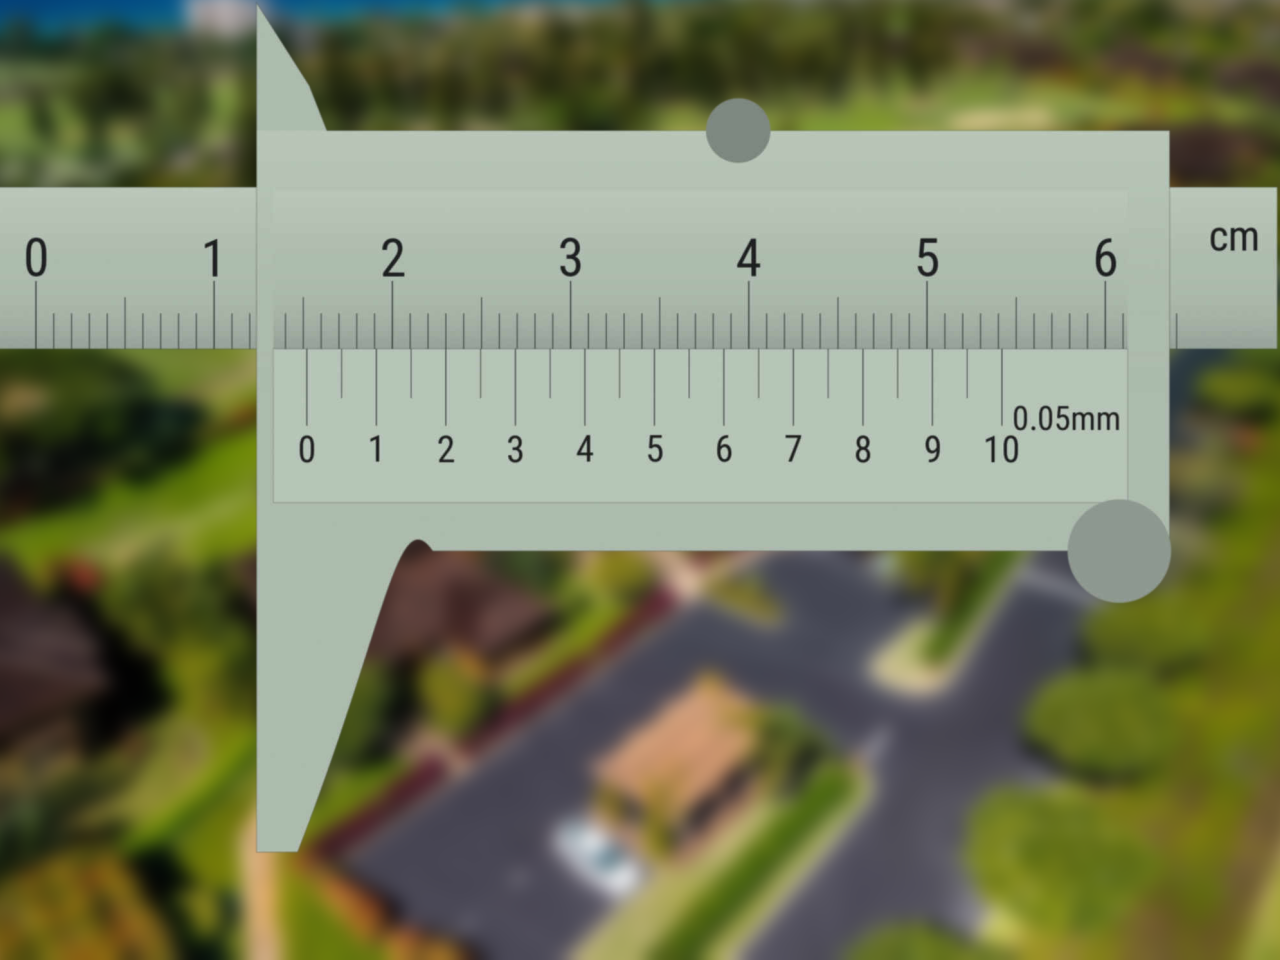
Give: 15.2
